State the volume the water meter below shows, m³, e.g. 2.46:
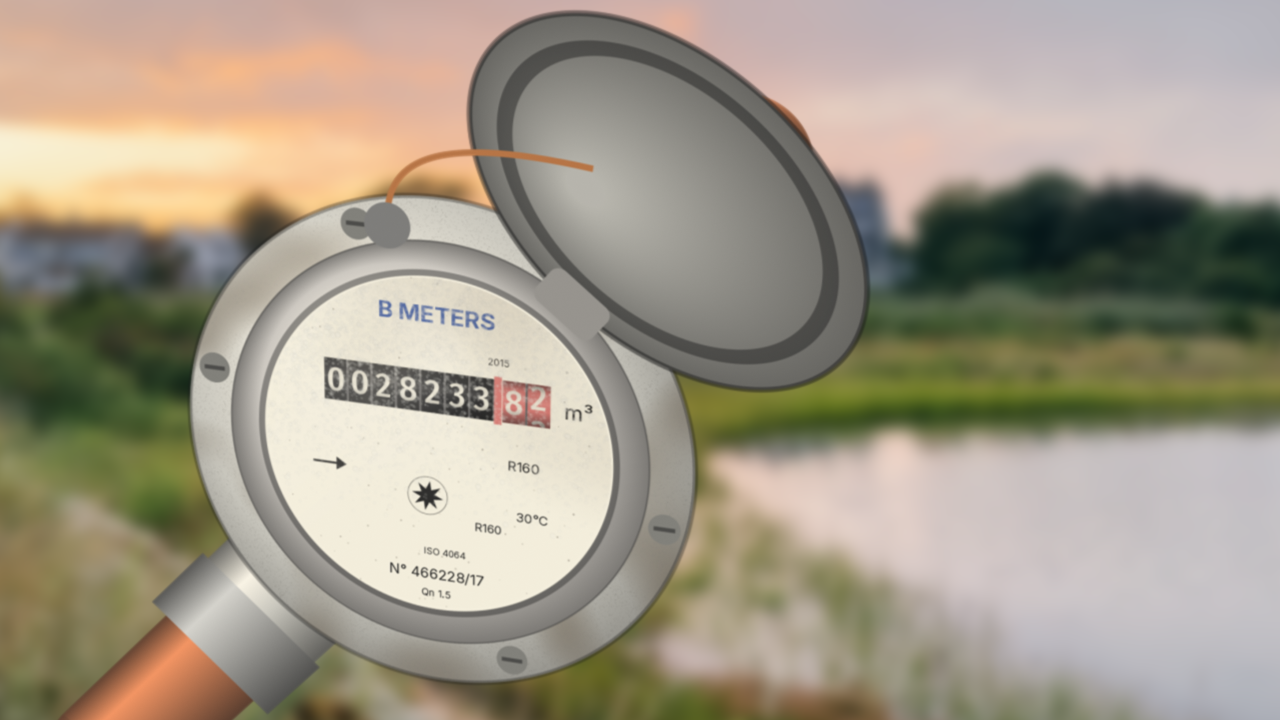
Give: 28233.82
